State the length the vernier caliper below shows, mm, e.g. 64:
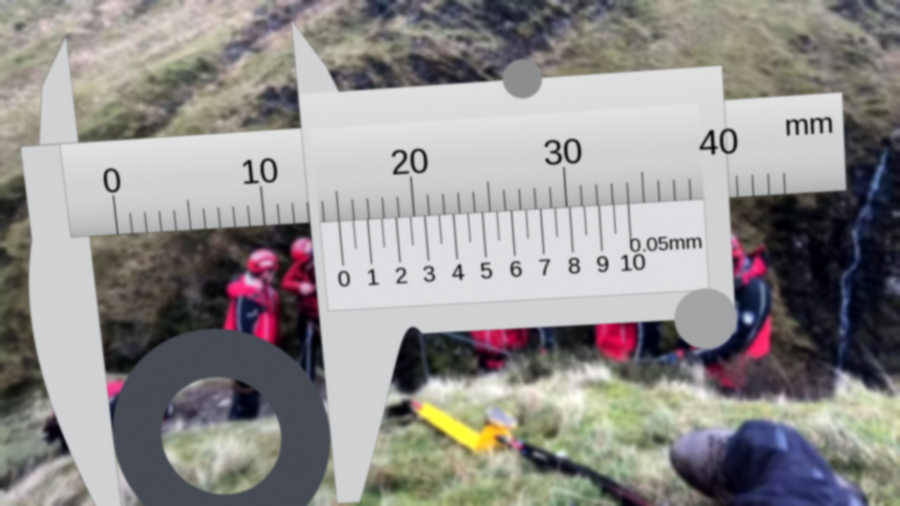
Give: 15.0
